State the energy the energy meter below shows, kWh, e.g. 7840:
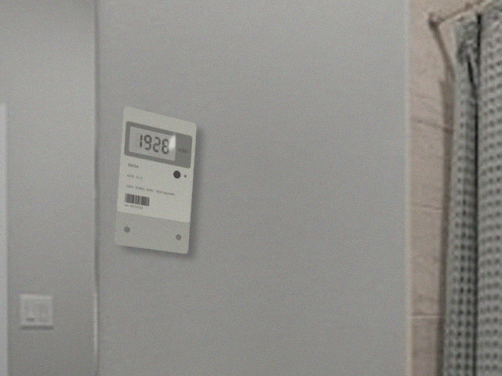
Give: 1928
